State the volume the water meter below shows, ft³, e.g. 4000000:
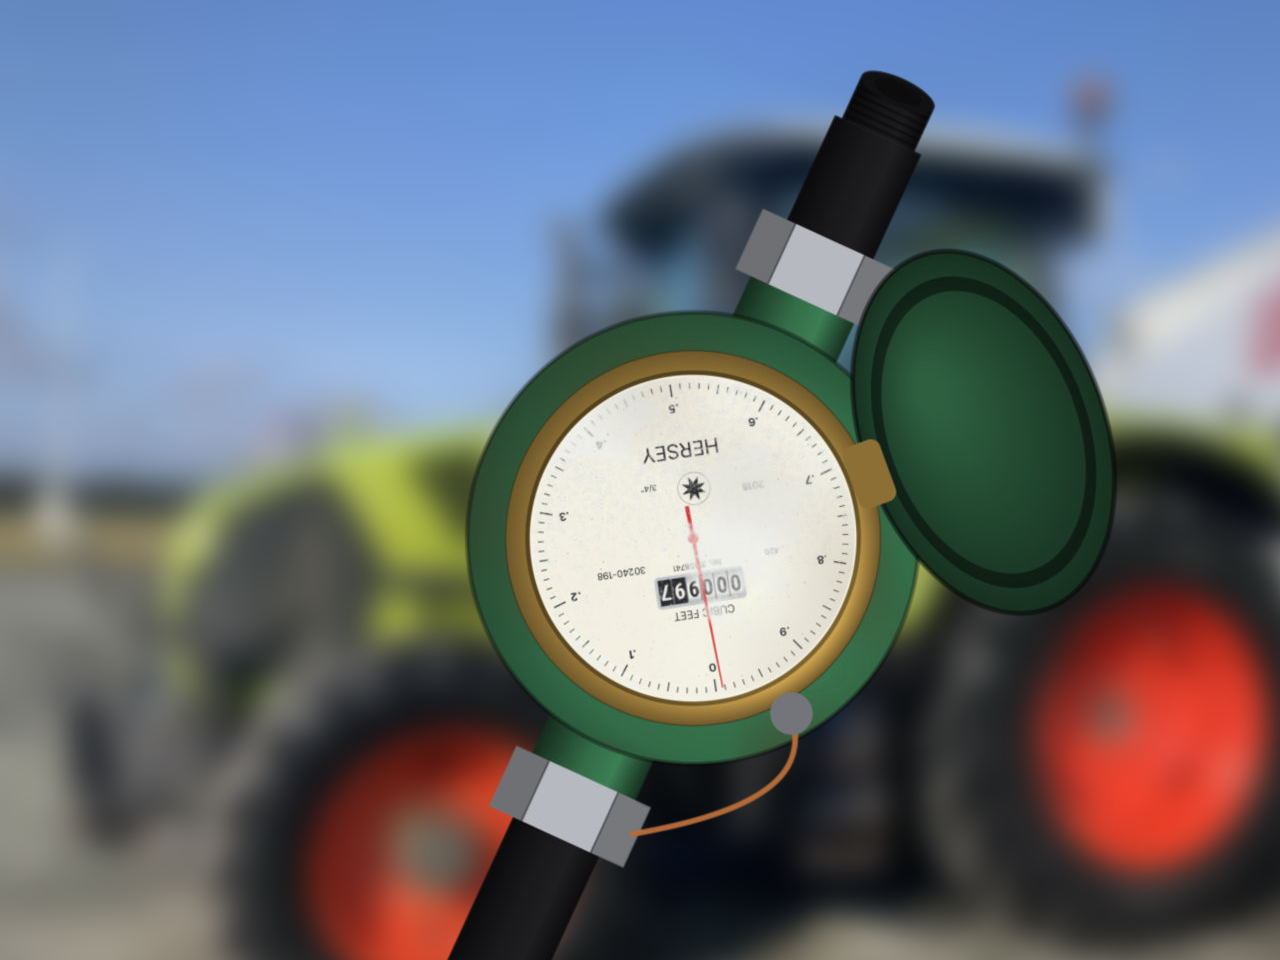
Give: 996.99
